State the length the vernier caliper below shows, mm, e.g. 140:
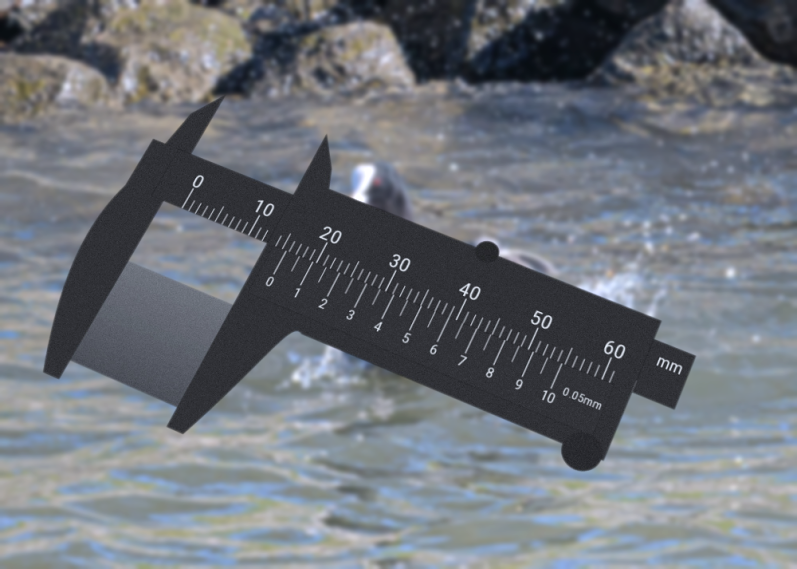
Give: 15.6
